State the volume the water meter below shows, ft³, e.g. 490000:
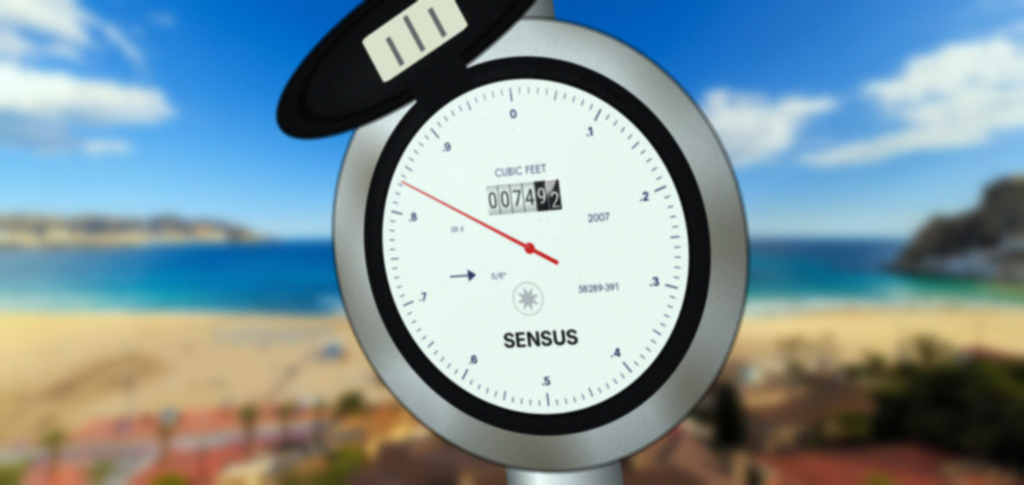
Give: 7491.83
